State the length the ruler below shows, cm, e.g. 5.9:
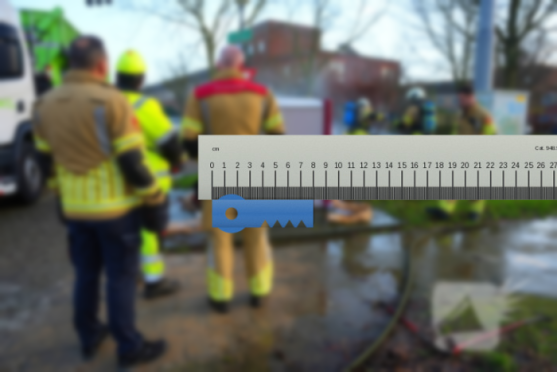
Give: 8
